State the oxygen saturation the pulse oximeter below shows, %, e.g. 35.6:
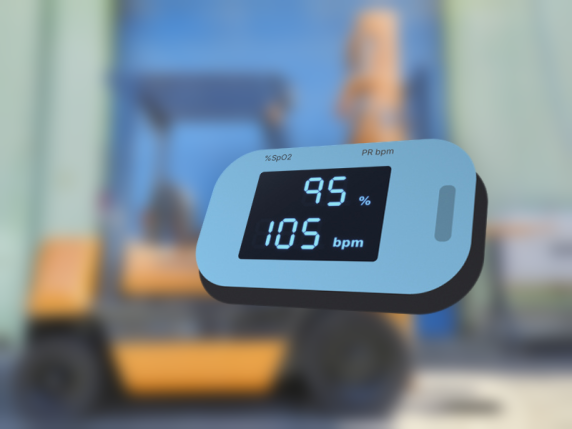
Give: 95
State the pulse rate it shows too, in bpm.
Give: 105
